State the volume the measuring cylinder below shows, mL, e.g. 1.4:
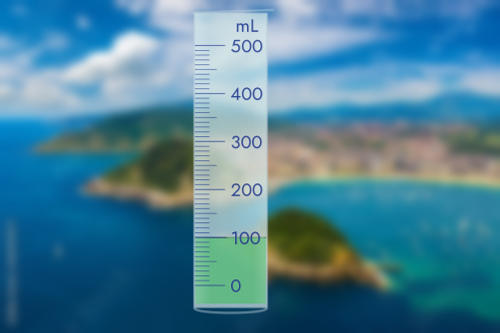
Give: 100
